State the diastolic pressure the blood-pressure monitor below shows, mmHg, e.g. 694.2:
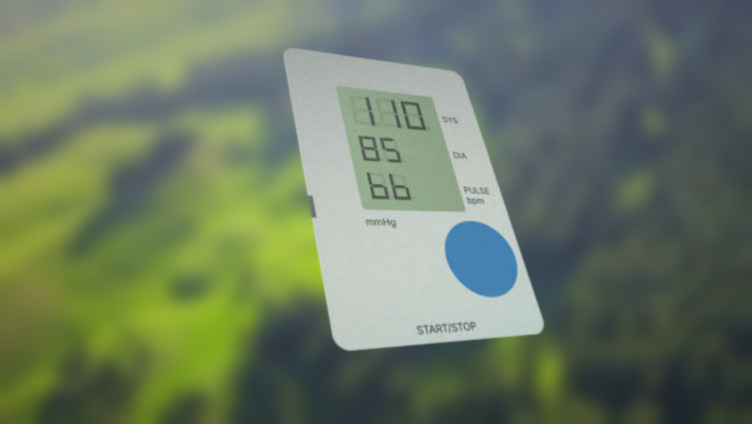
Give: 85
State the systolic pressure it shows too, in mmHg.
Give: 110
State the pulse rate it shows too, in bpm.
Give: 66
